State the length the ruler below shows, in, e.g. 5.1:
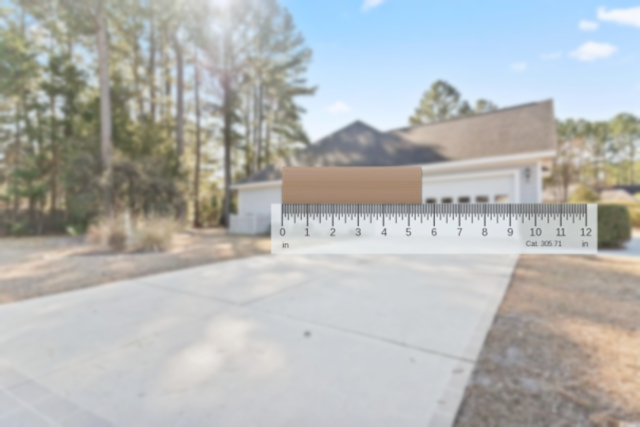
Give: 5.5
